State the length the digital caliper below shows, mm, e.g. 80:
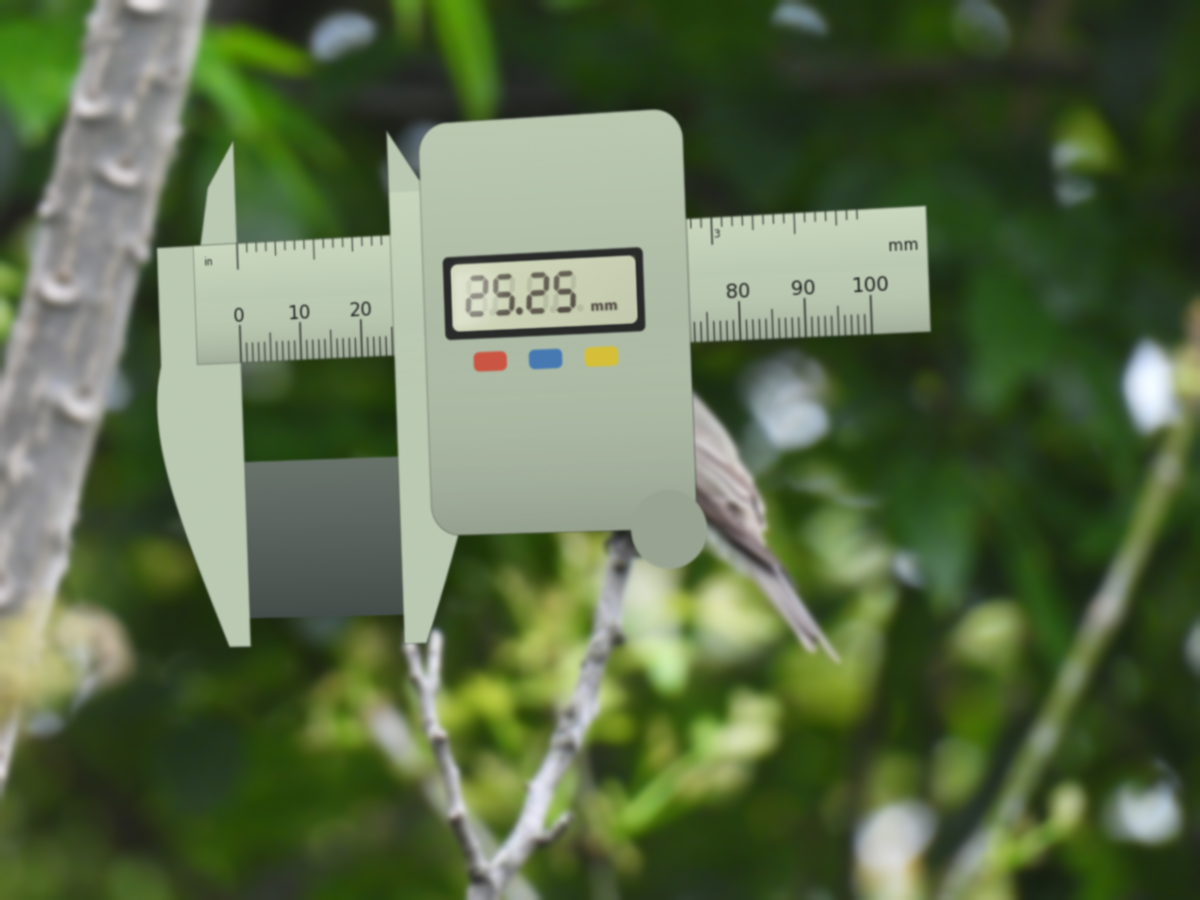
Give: 25.25
